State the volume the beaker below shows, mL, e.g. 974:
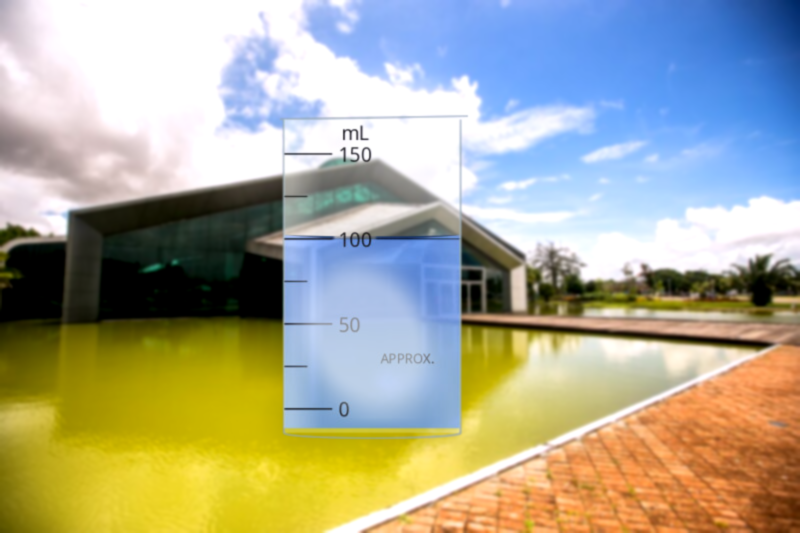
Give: 100
